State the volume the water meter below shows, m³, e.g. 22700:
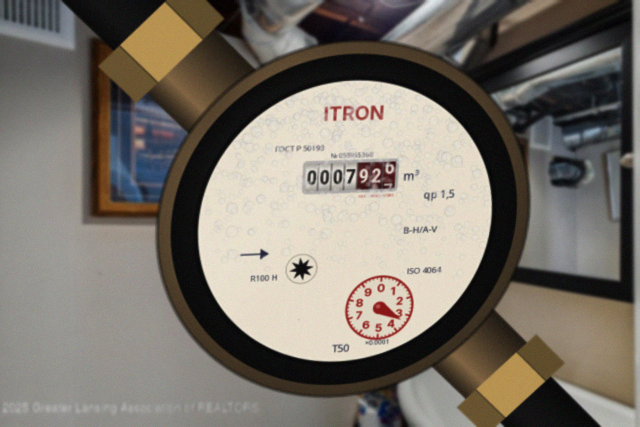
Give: 7.9263
